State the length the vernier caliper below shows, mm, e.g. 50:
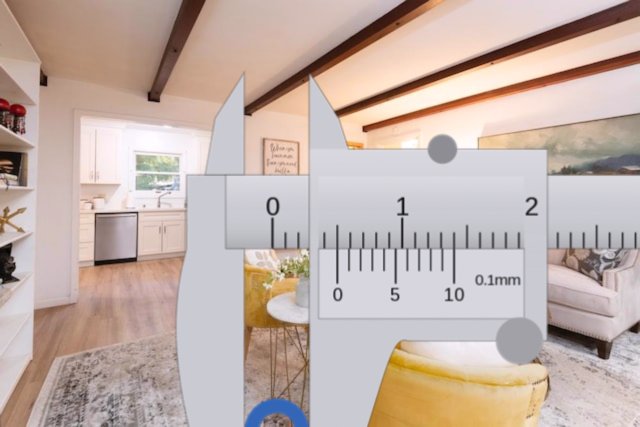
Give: 5.0
